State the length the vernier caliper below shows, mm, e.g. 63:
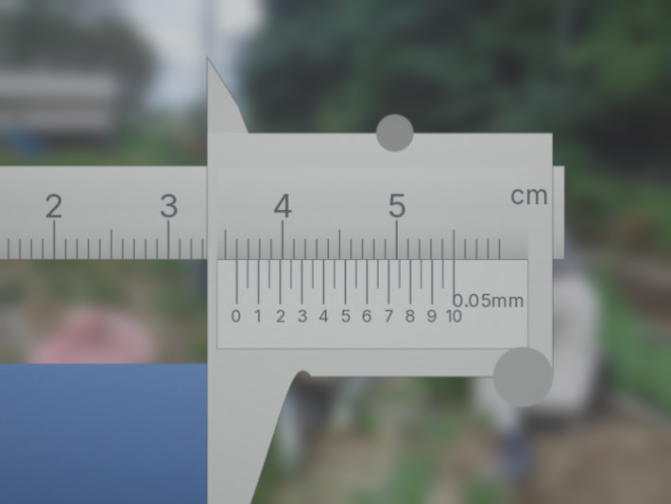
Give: 36.0
